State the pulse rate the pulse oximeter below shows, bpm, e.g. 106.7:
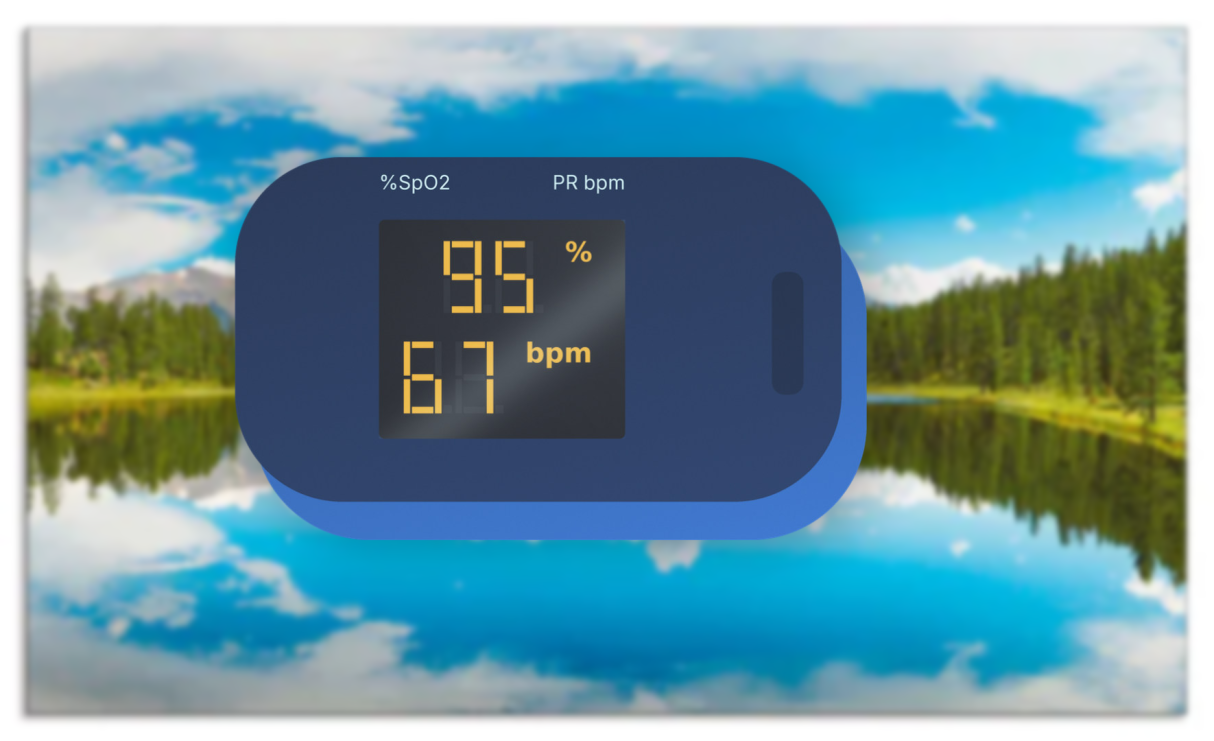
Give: 67
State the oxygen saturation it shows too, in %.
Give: 95
